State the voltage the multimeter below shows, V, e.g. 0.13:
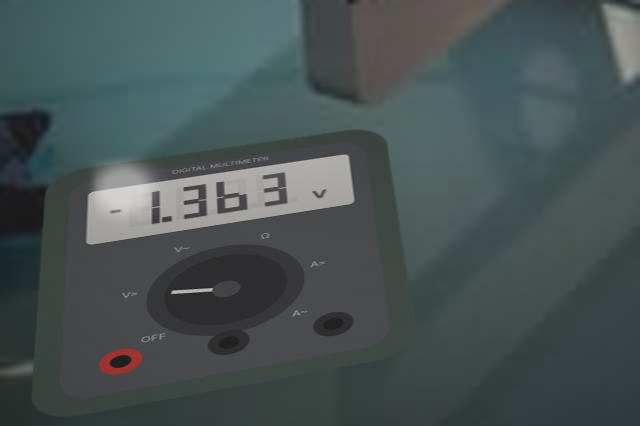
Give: -1.363
